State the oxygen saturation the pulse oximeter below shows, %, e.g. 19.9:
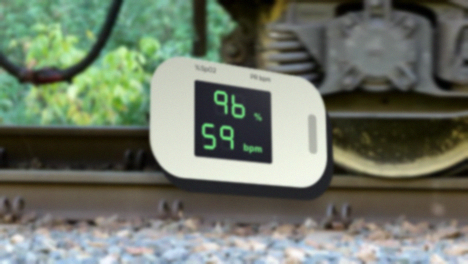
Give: 96
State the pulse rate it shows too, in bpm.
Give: 59
